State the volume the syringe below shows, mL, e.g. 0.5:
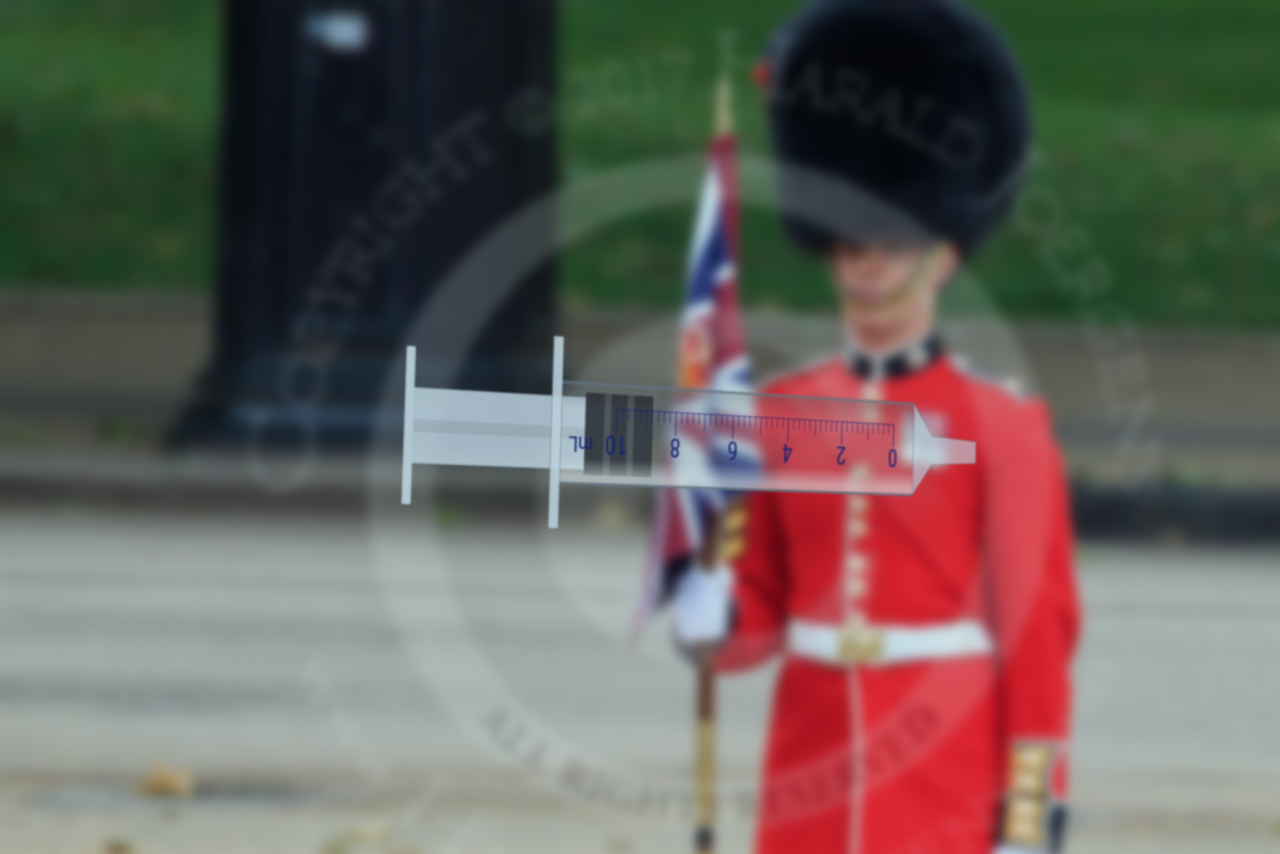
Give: 8.8
